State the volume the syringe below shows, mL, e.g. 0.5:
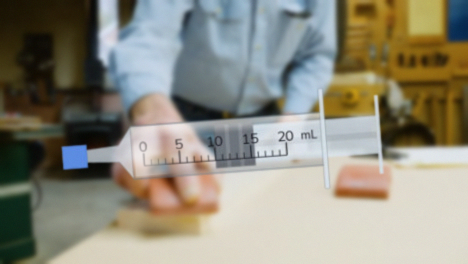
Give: 10
